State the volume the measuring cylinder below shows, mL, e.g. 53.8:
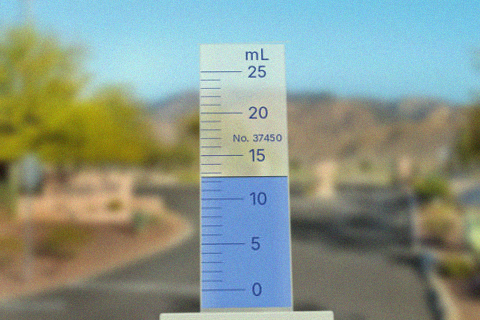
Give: 12.5
